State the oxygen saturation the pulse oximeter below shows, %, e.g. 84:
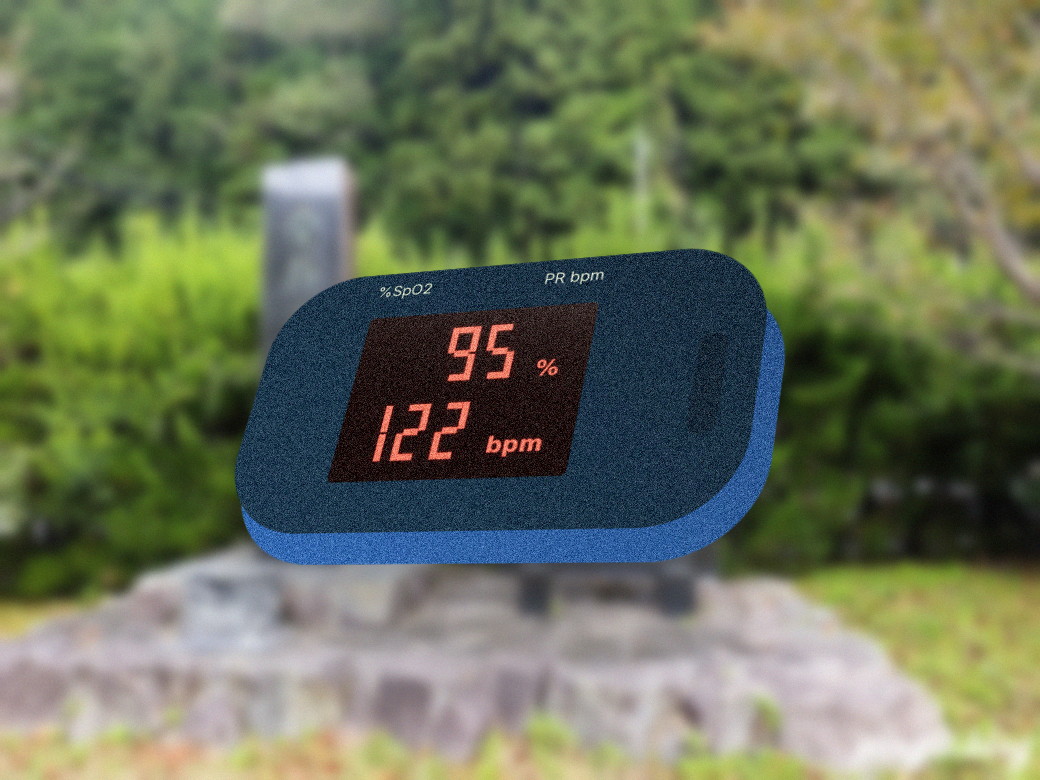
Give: 95
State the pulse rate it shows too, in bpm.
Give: 122
